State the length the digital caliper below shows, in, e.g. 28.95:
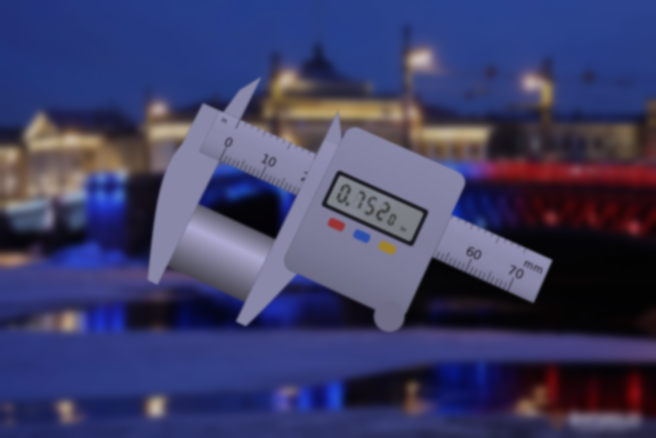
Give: 0.7520
